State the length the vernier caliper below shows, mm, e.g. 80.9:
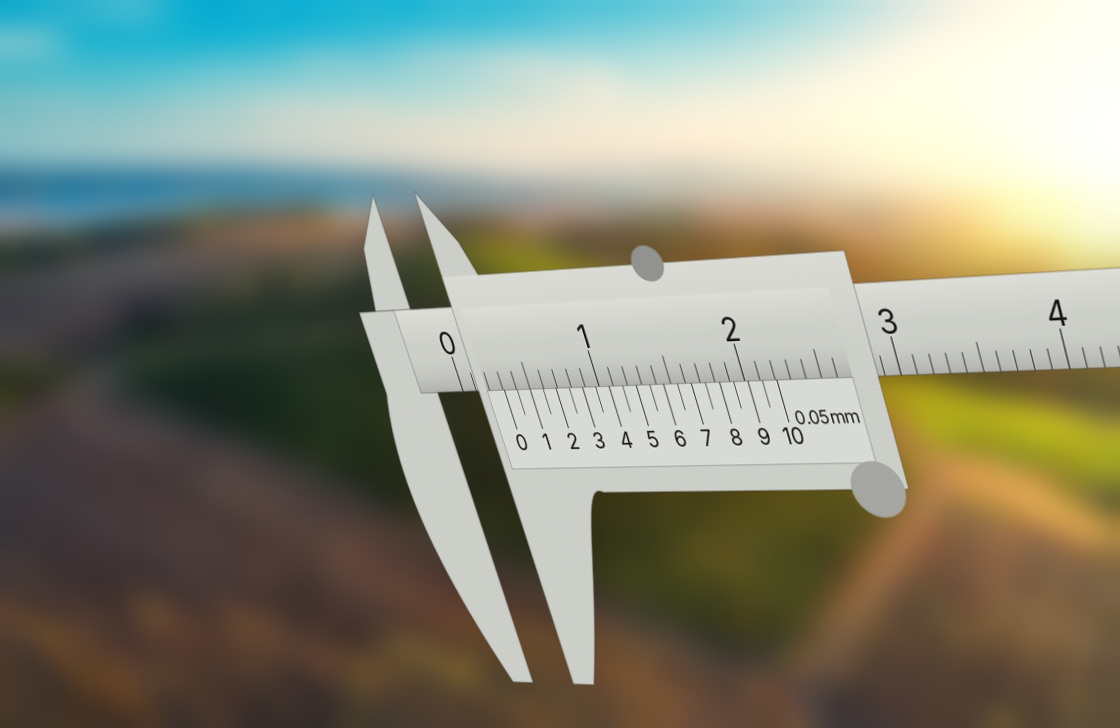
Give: 3.1
